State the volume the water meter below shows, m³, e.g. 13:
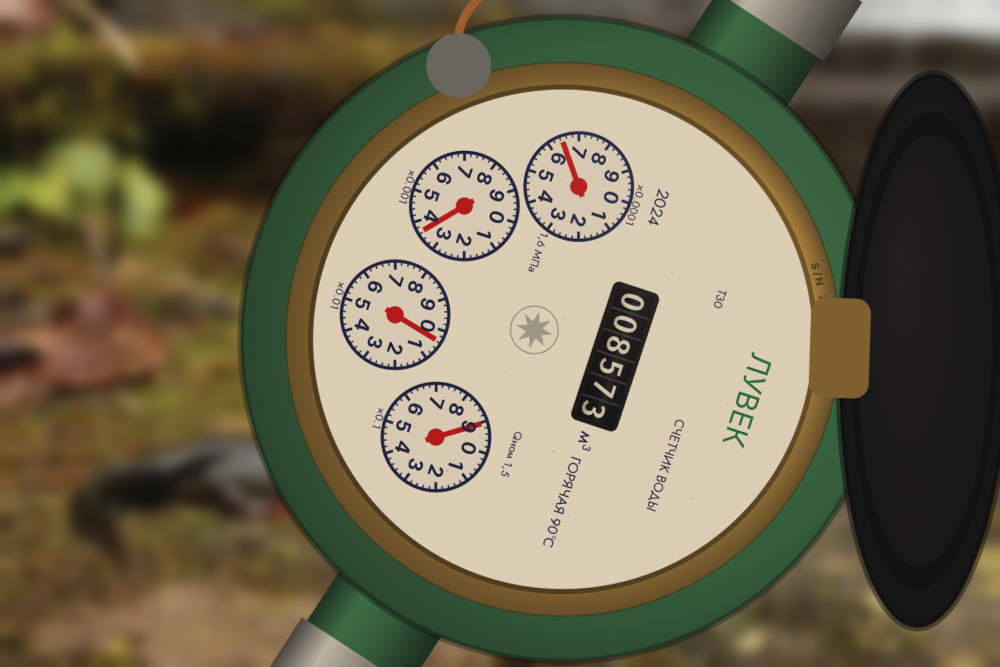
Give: 8572.9036
